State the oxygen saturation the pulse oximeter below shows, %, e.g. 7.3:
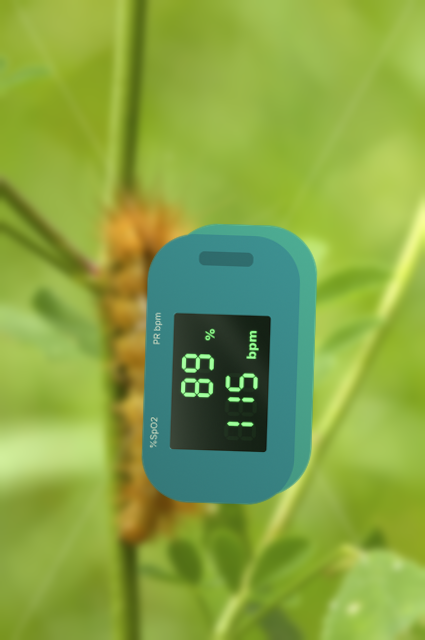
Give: 89
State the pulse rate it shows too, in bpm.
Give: 115
